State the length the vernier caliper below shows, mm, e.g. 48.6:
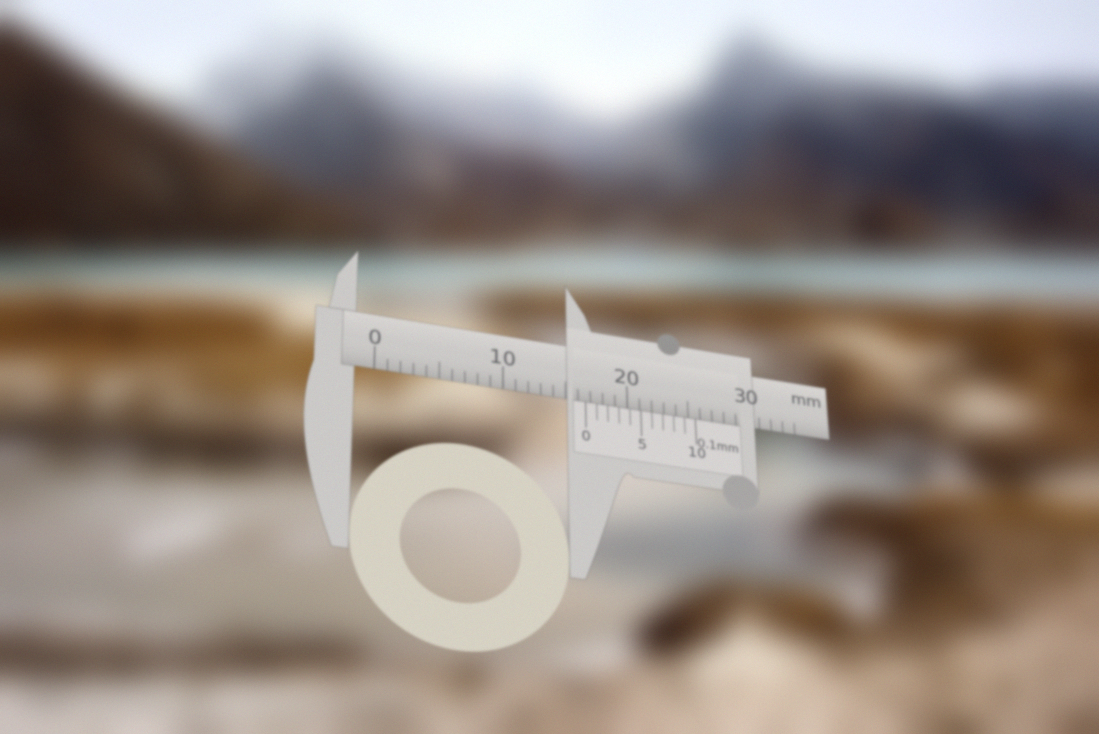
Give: 16.6
